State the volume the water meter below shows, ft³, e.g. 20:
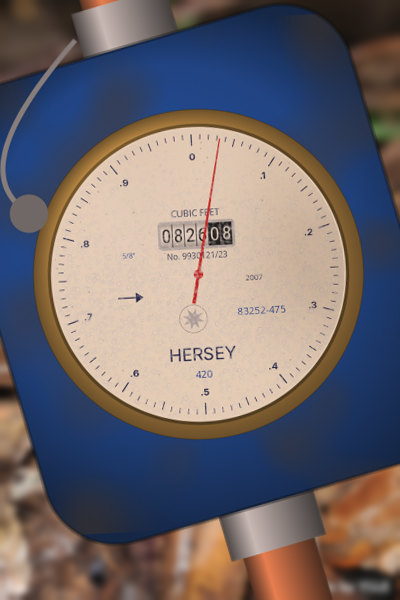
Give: 82608.03
